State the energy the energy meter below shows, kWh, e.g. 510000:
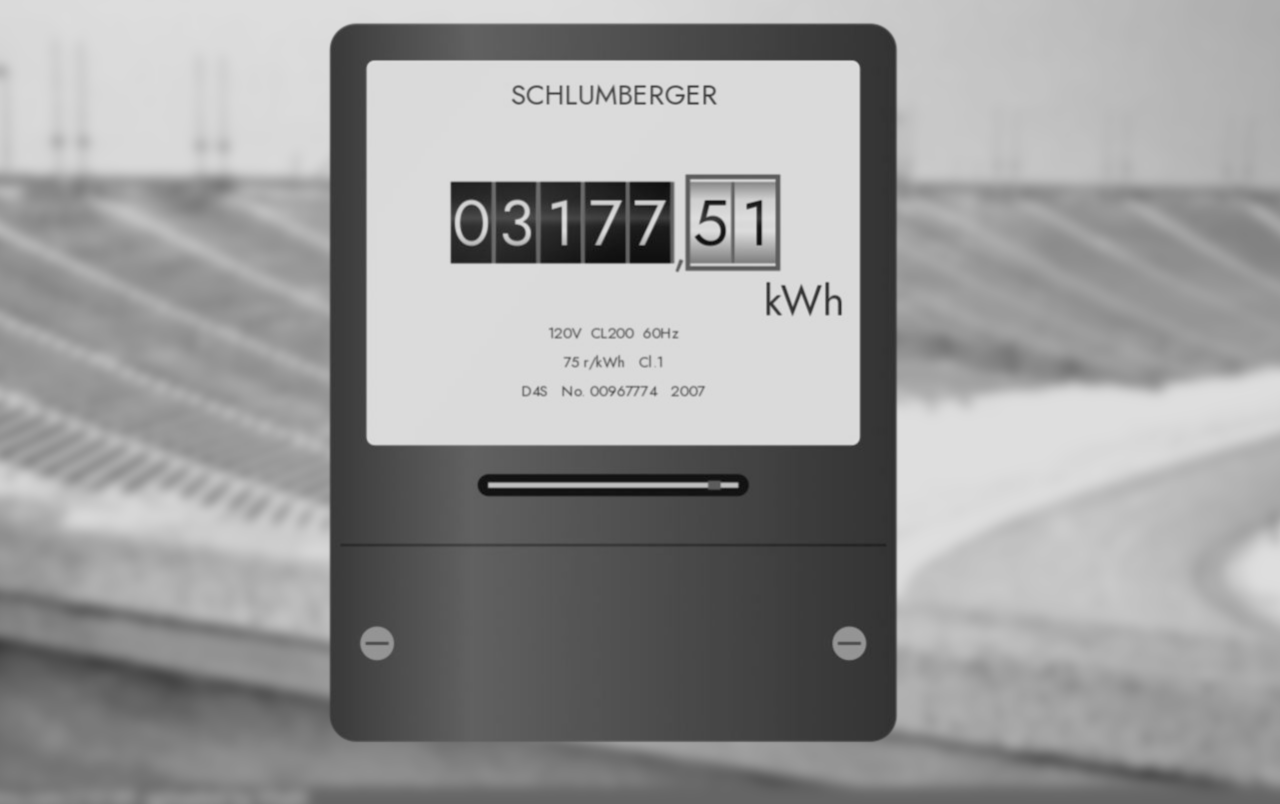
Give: 3177.51
